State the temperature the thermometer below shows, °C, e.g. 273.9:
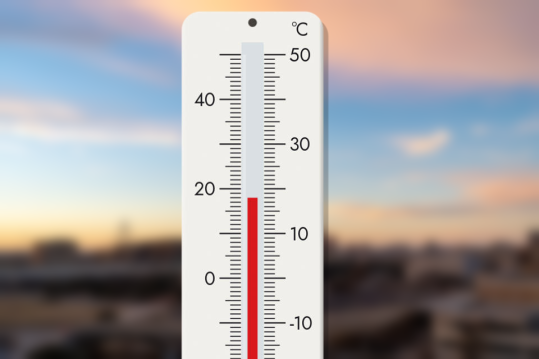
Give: 18
